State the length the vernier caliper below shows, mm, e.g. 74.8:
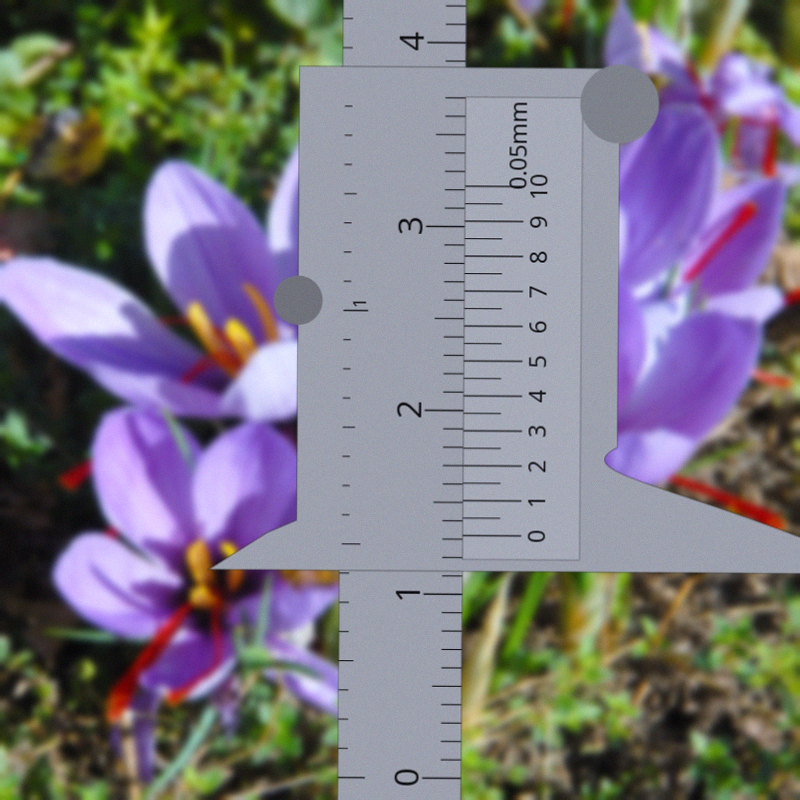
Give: 13.2
